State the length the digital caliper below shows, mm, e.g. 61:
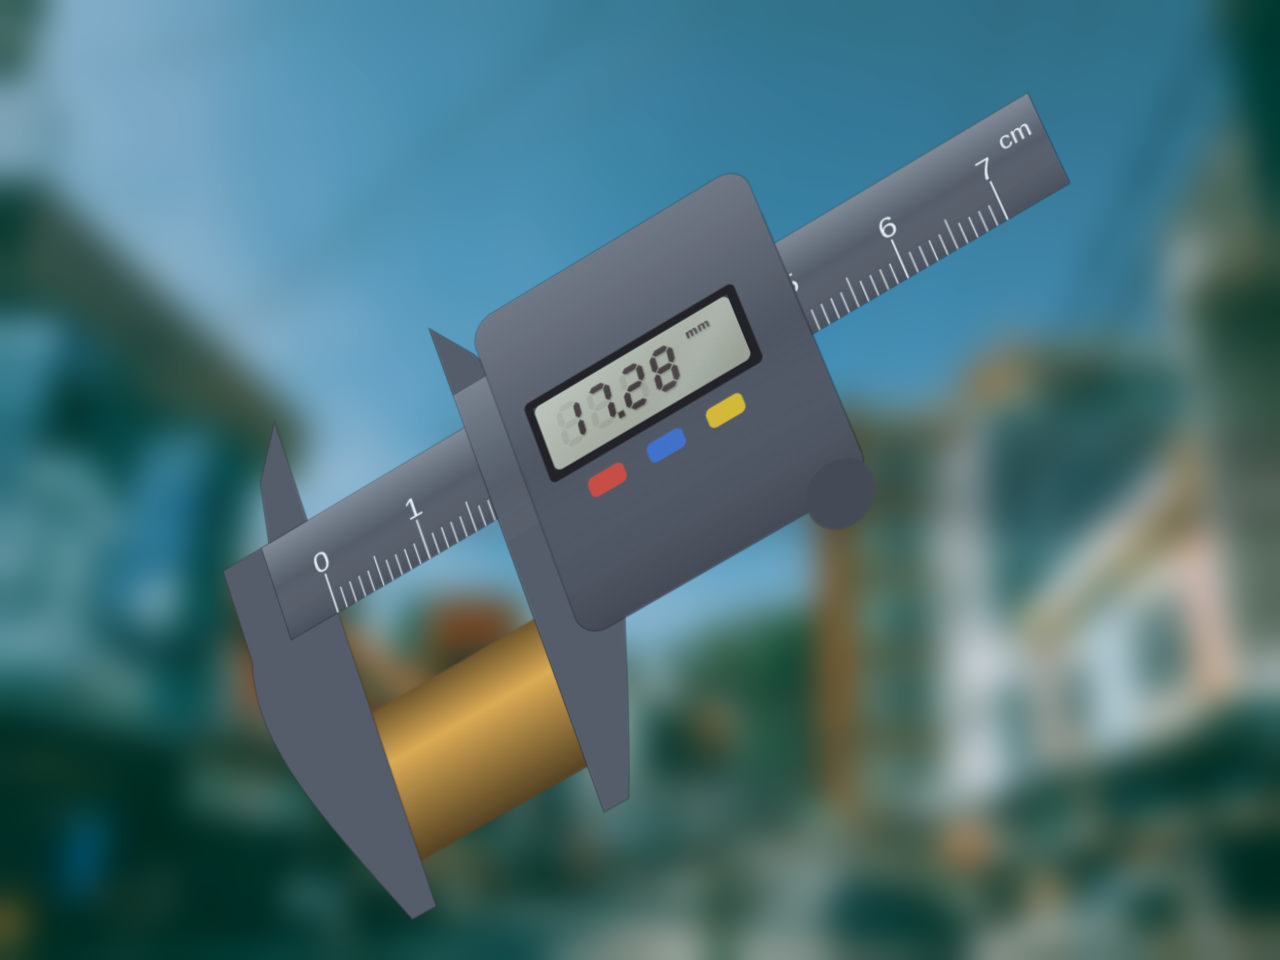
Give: 17.28
